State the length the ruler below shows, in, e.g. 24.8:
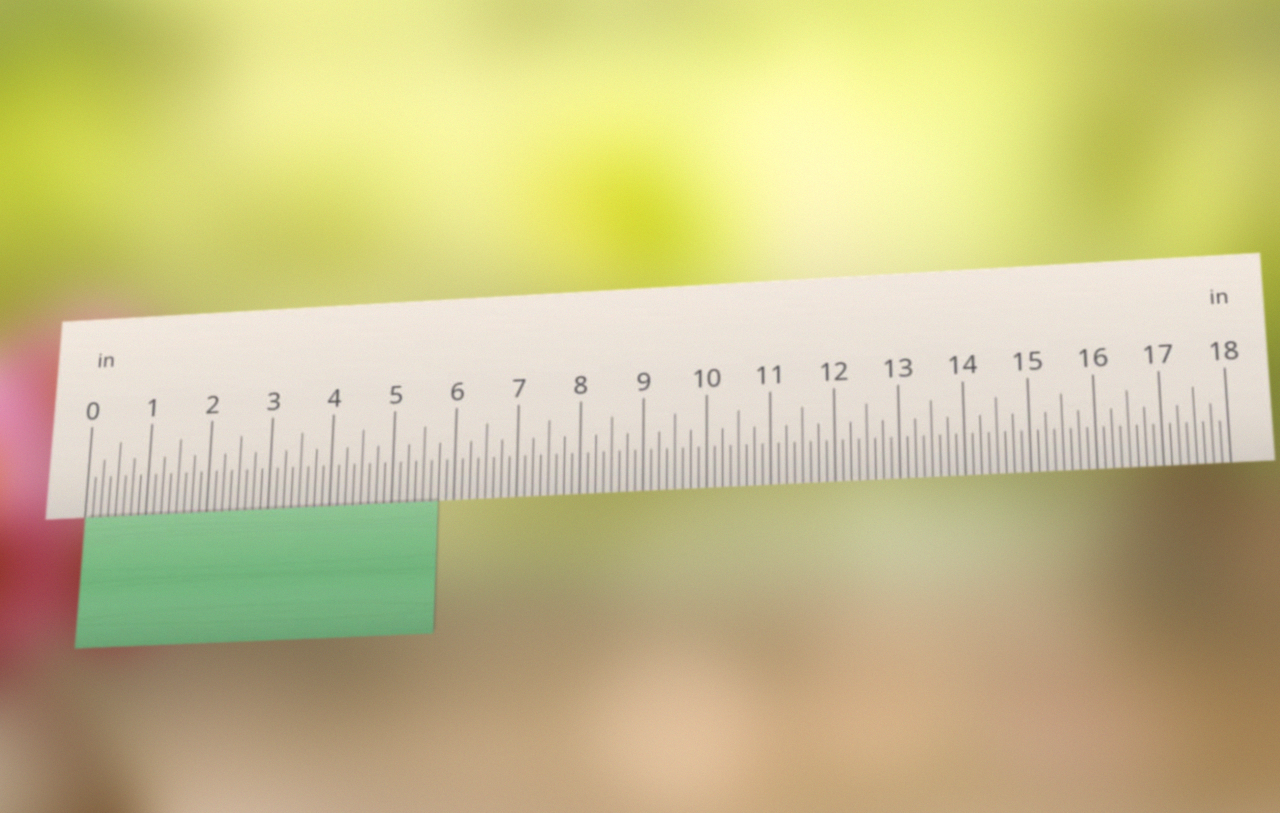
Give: 5.75
